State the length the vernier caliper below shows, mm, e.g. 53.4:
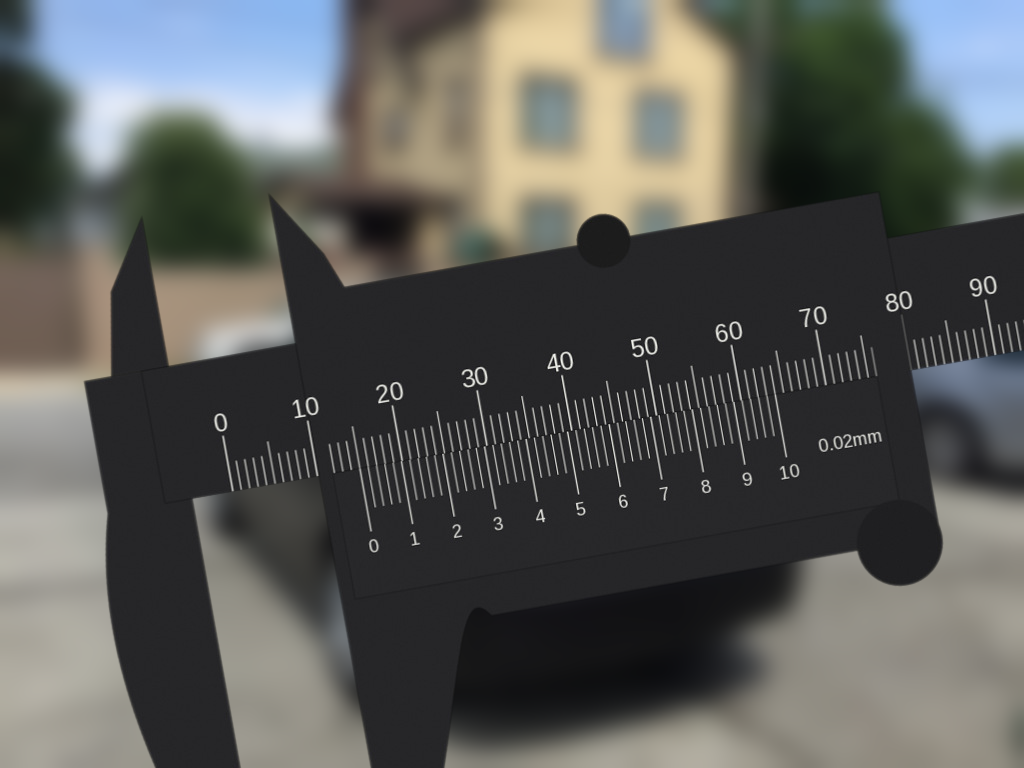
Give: 15.0
